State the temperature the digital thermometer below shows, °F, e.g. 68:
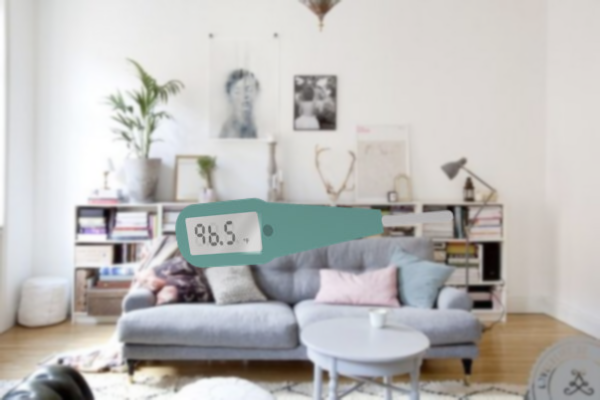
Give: 96.5
